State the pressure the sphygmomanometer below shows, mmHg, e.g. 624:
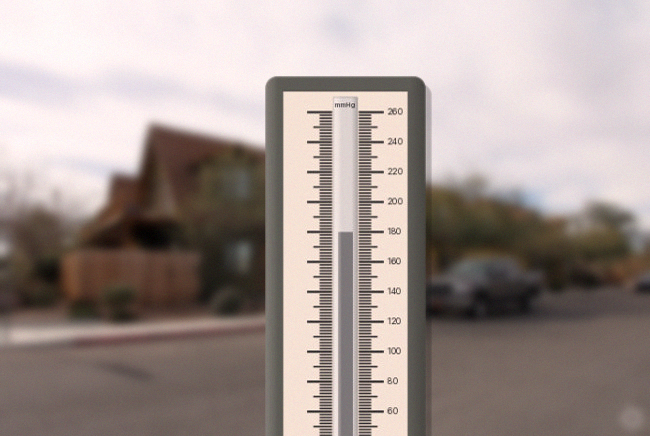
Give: 180
